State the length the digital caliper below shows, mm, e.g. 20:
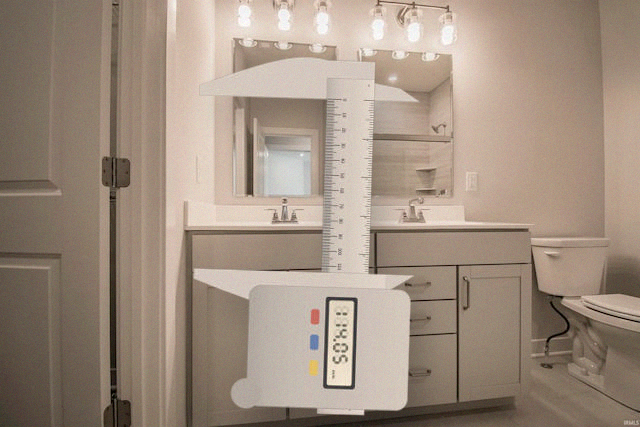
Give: 114.05
